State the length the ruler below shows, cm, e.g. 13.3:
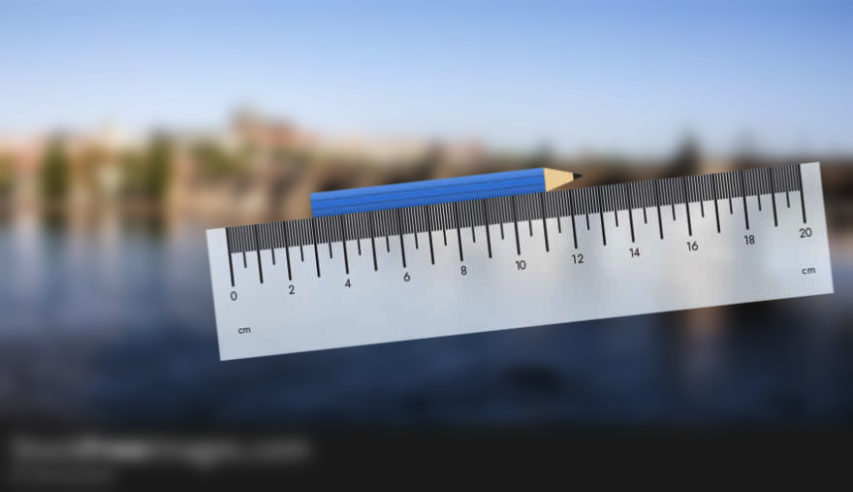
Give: 9.5
